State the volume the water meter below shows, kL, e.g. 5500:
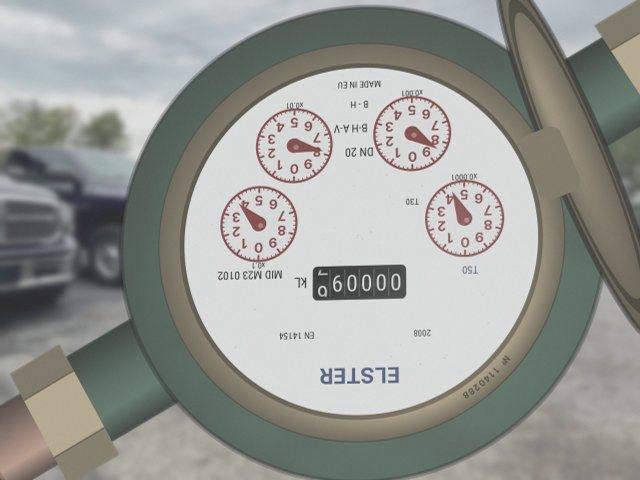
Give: 96.3784
